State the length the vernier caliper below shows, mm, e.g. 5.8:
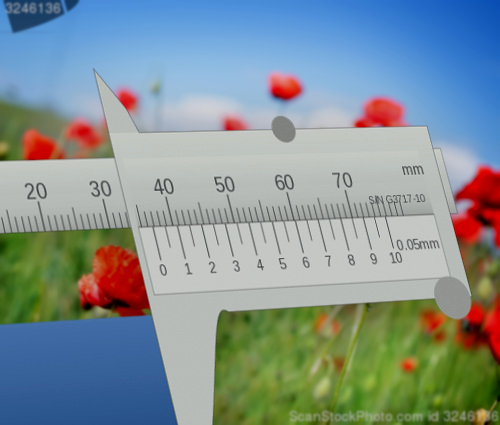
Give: 36.8
